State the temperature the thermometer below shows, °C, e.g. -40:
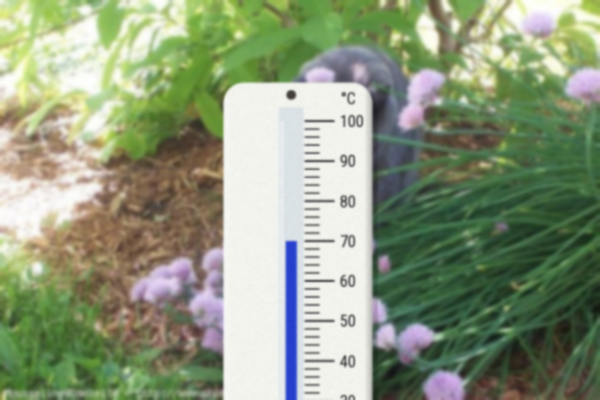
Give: 70
